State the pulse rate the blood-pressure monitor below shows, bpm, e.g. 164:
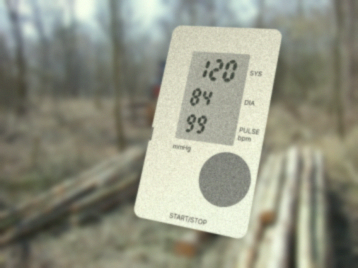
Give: 99
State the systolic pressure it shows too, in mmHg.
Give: 120
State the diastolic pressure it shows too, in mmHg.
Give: 84
